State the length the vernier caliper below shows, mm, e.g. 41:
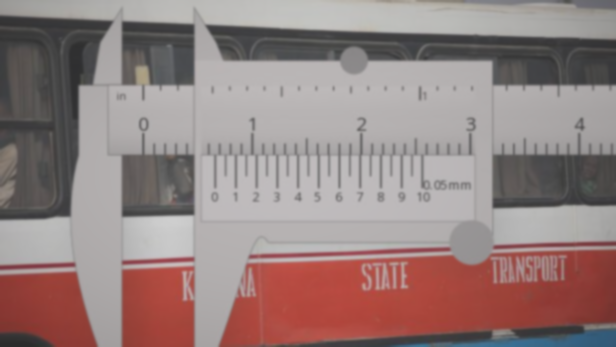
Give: 6.6
